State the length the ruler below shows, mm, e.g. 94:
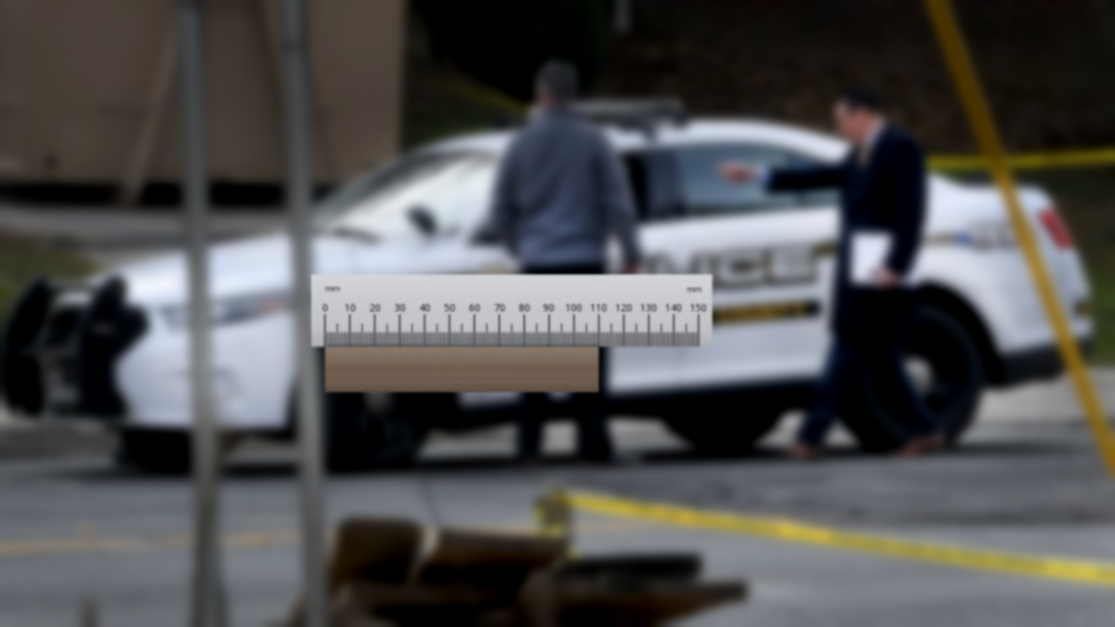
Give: 110
